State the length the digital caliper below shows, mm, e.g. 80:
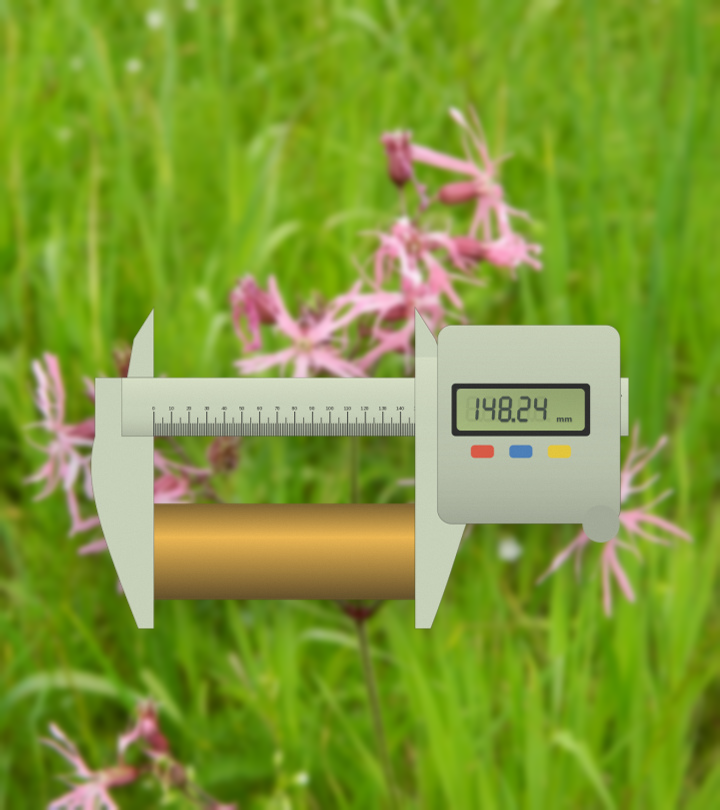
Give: 148.24
